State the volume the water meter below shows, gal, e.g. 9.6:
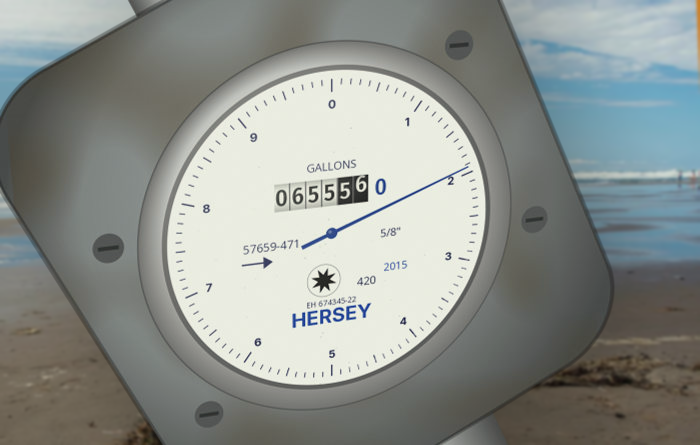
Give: 655561.9
